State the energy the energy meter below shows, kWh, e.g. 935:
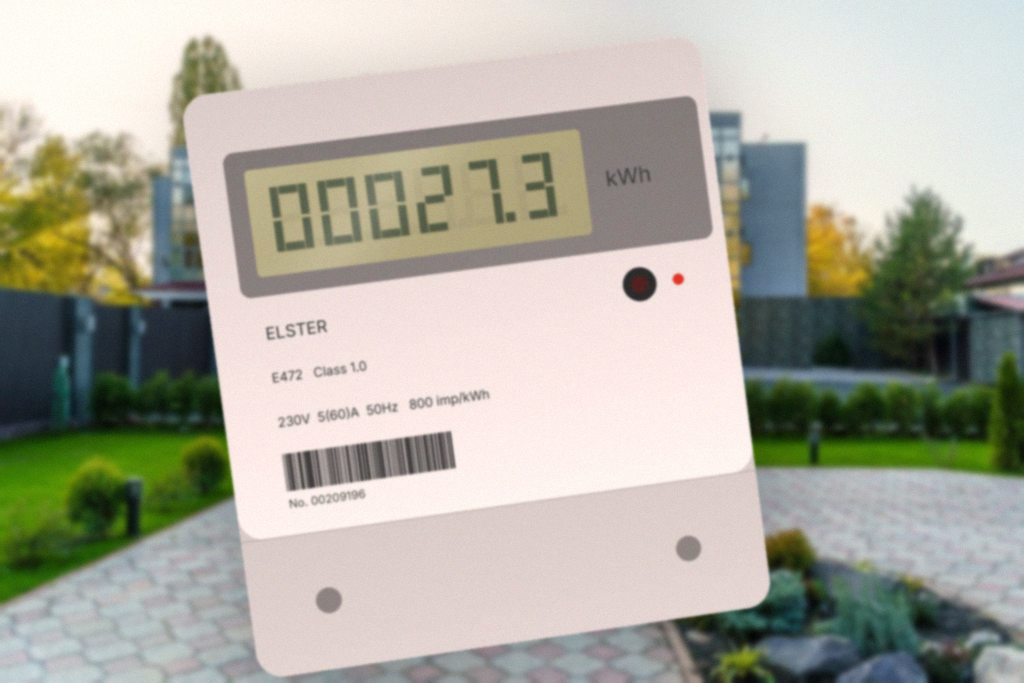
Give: 27.3
